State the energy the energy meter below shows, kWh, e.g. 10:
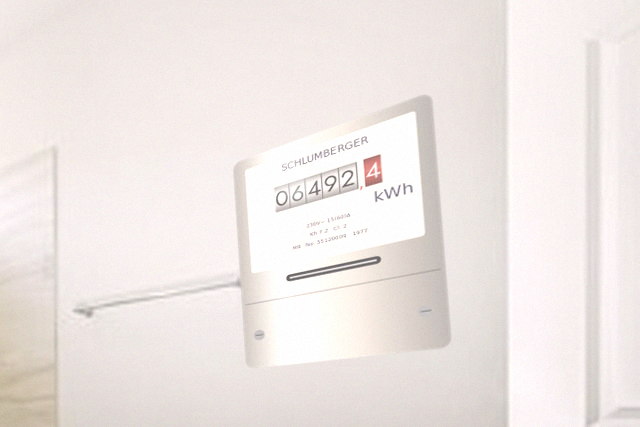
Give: 6492.4
